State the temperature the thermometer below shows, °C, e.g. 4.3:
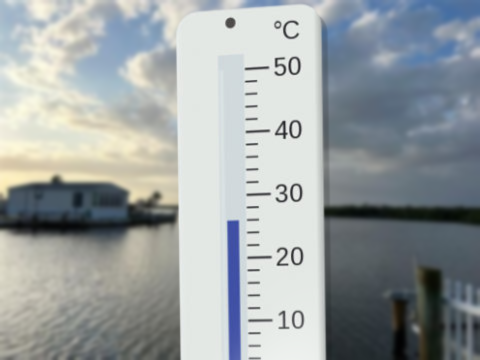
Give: 26
